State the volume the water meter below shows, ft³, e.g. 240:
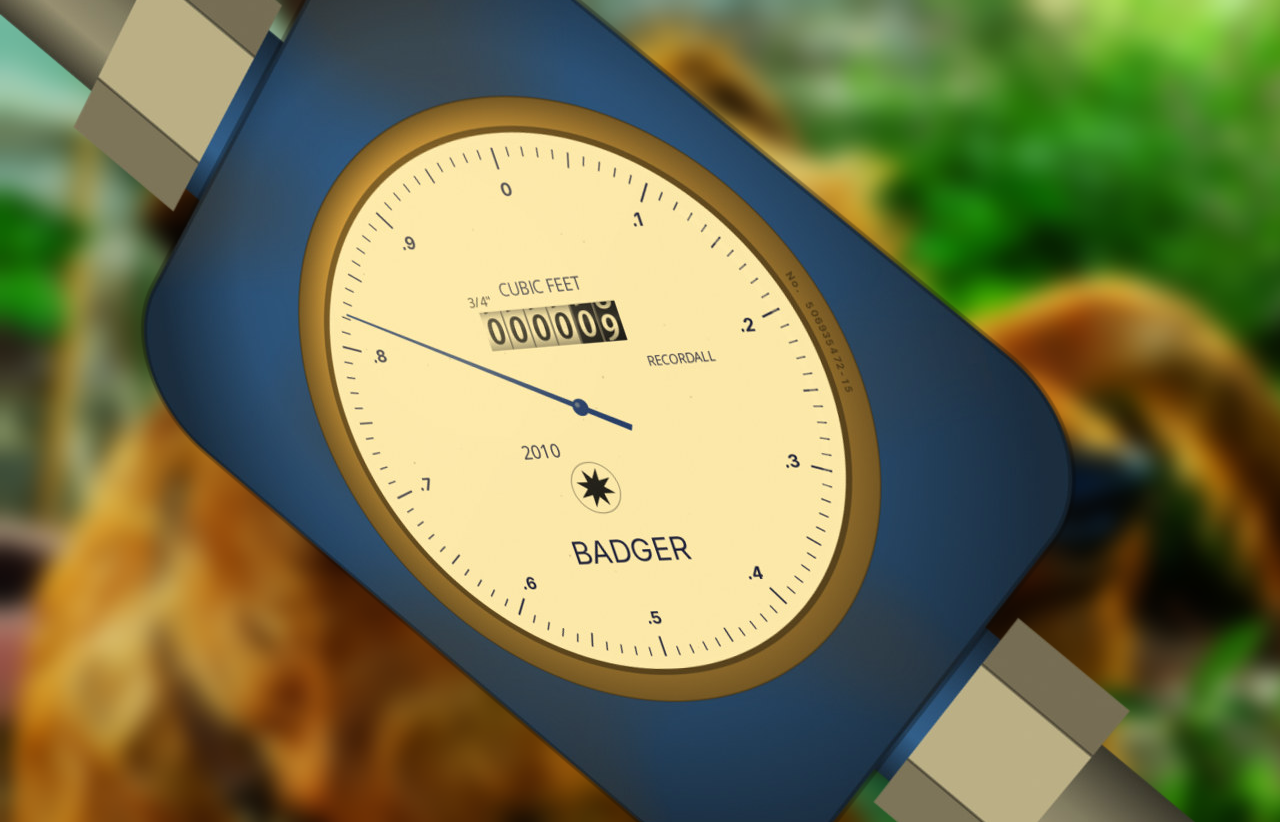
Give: 8.82
